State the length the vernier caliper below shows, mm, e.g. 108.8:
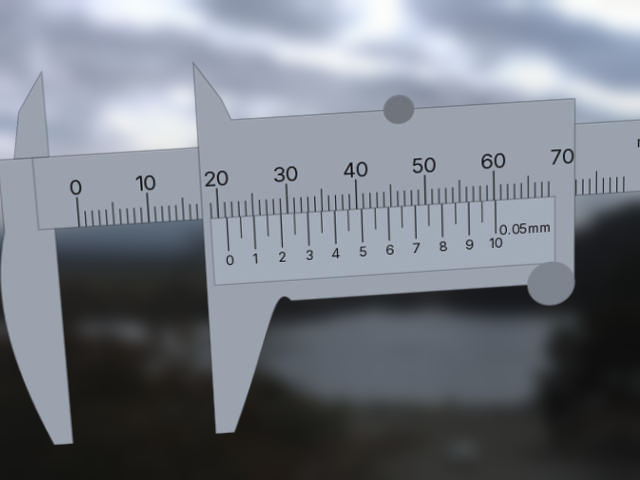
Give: 21.2
